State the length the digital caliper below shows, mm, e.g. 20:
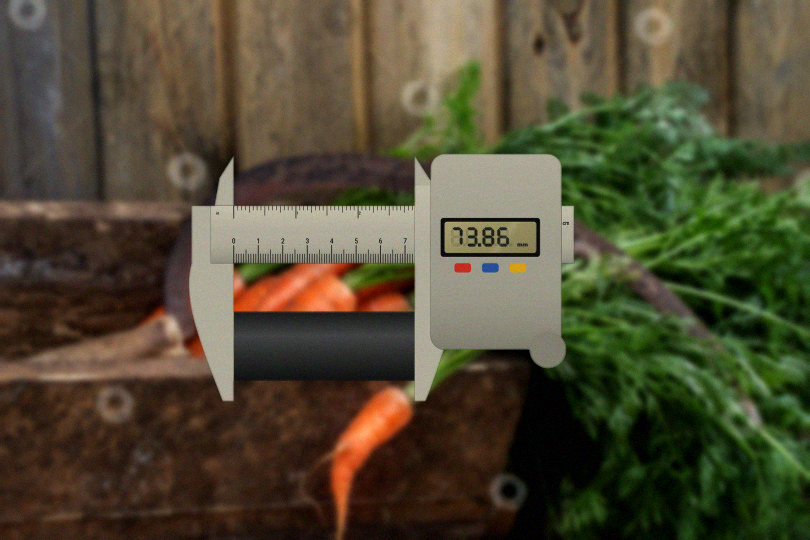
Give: 73.86
